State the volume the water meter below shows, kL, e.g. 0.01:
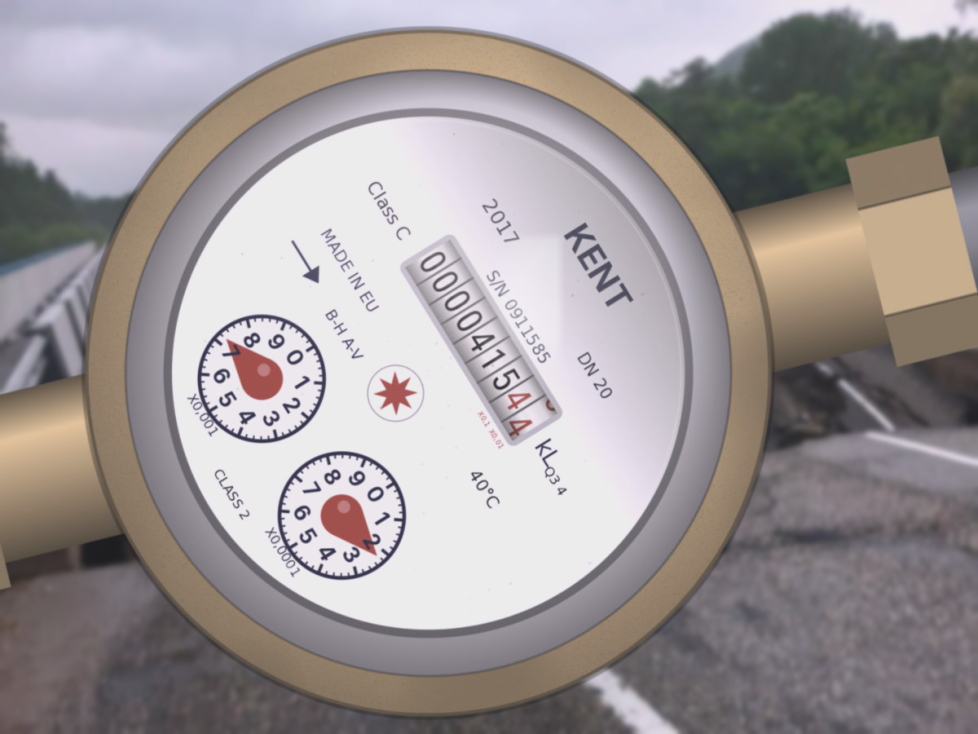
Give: 415.4372
